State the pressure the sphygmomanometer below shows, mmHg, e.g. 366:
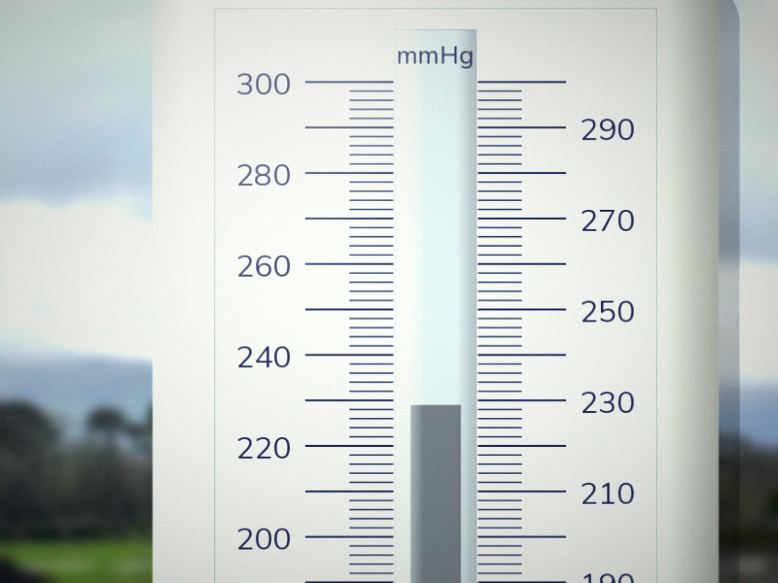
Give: 229
